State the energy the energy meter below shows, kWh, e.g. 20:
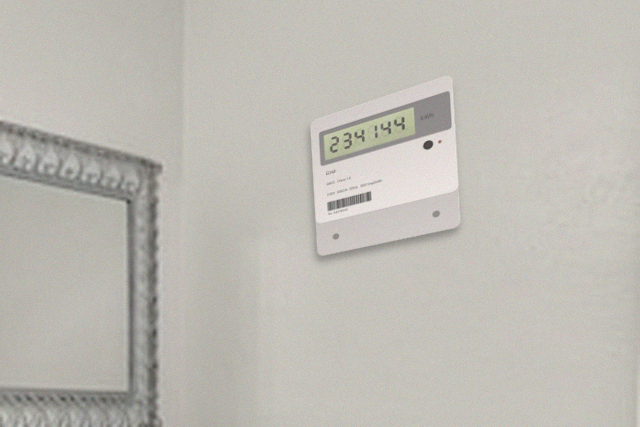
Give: 234144
